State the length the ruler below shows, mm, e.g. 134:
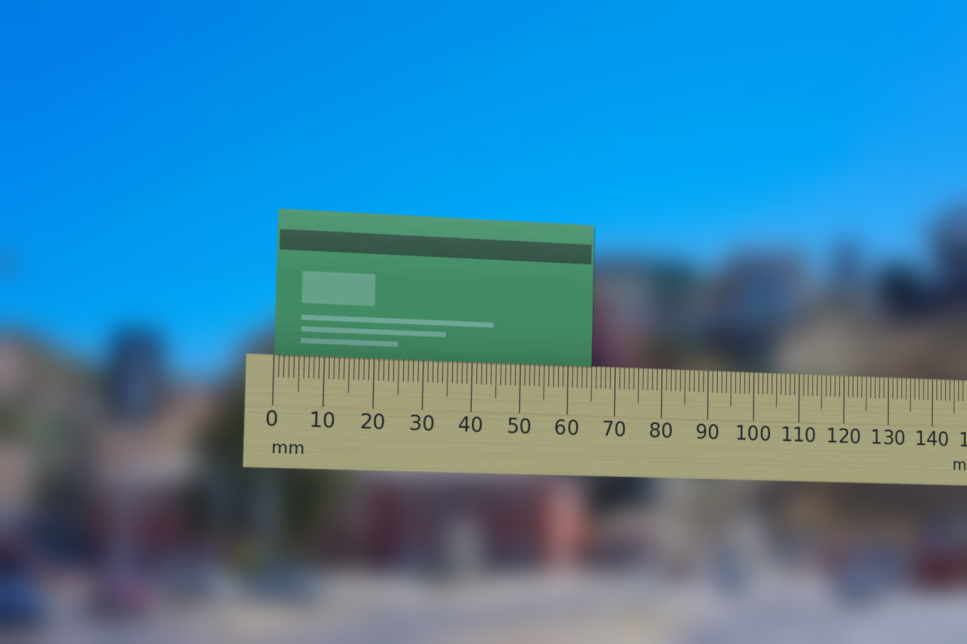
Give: 65
